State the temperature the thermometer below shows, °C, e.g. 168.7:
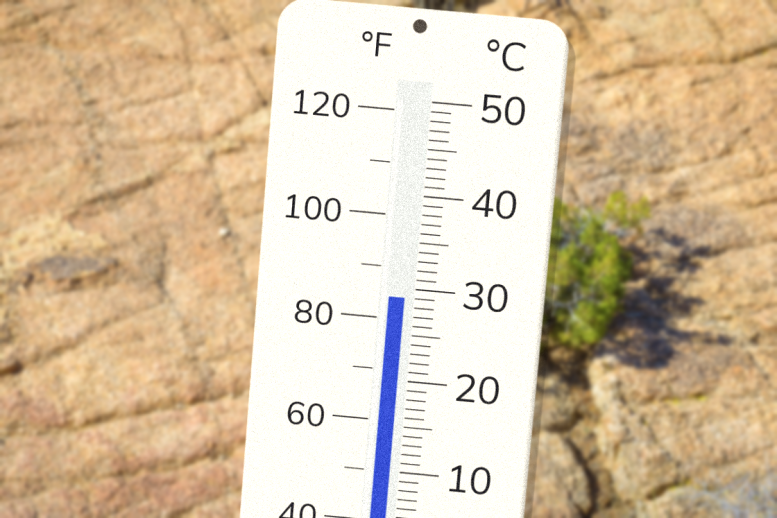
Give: 29
